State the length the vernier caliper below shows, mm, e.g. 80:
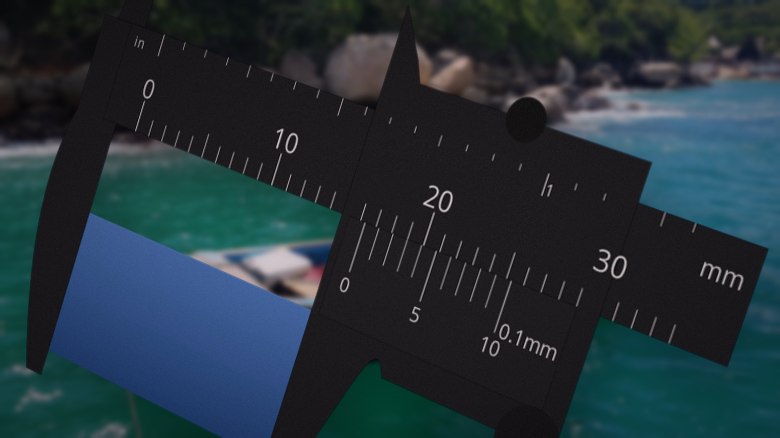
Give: 16.3
